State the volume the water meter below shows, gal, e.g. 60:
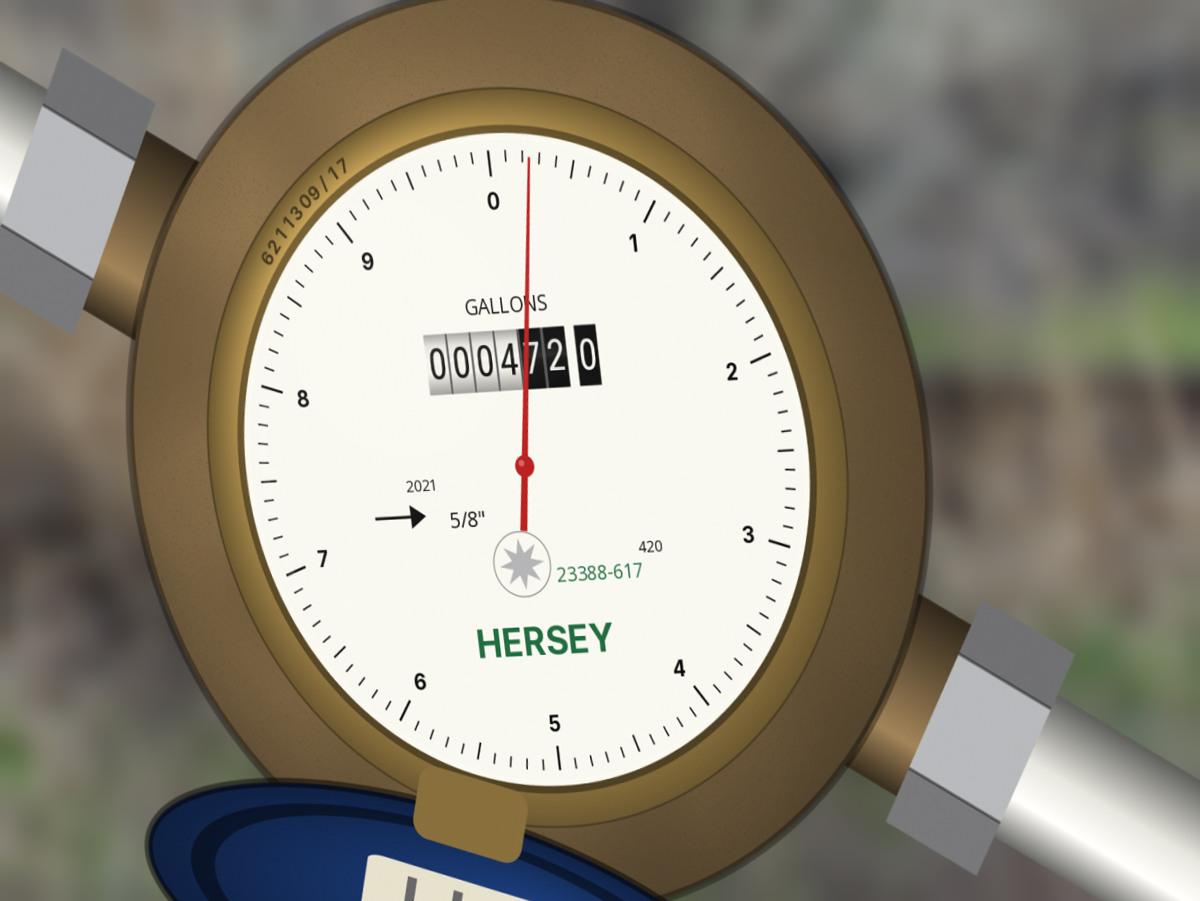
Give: 4720.2
